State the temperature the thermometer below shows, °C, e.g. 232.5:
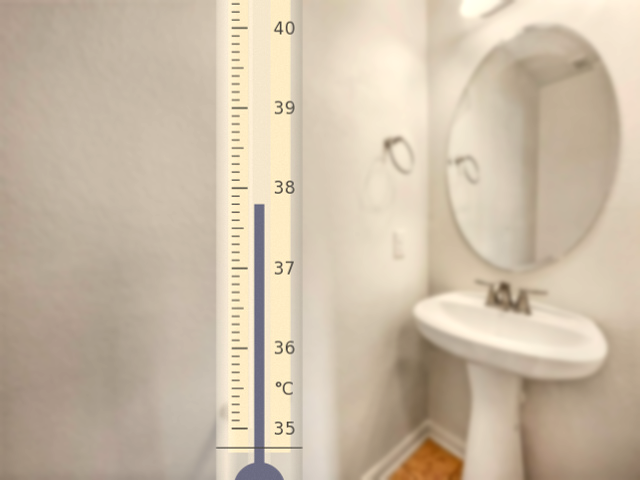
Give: 37.8
